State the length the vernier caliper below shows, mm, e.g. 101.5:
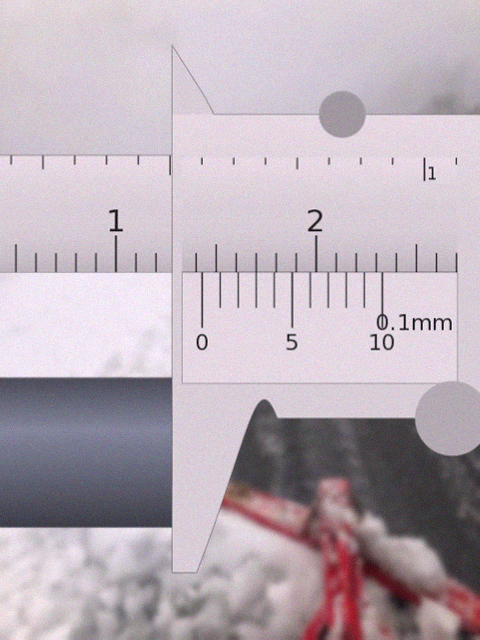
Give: 14.3
